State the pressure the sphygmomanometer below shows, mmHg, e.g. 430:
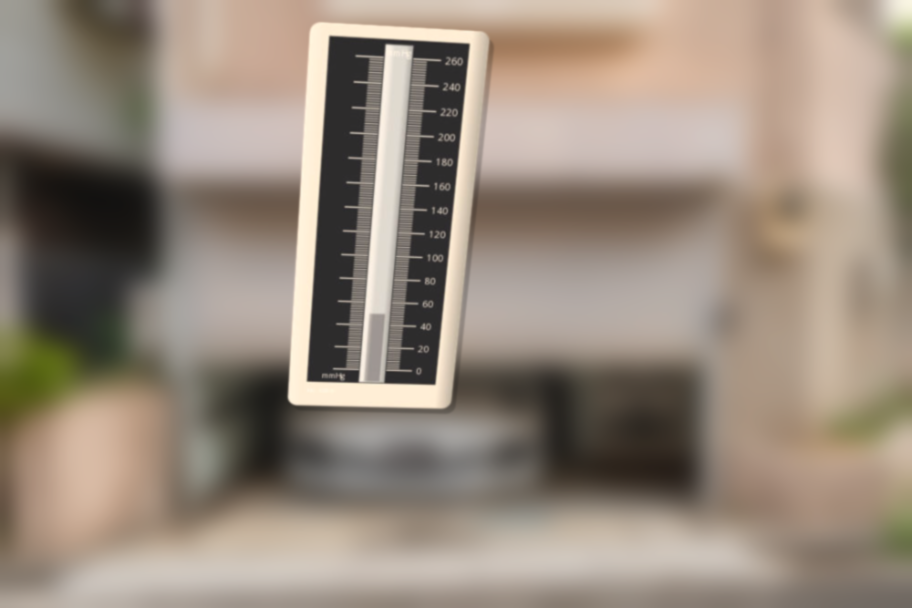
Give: 50
